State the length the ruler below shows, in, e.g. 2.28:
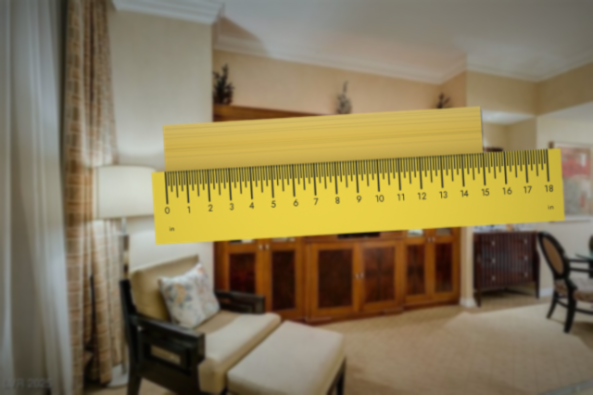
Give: 15
